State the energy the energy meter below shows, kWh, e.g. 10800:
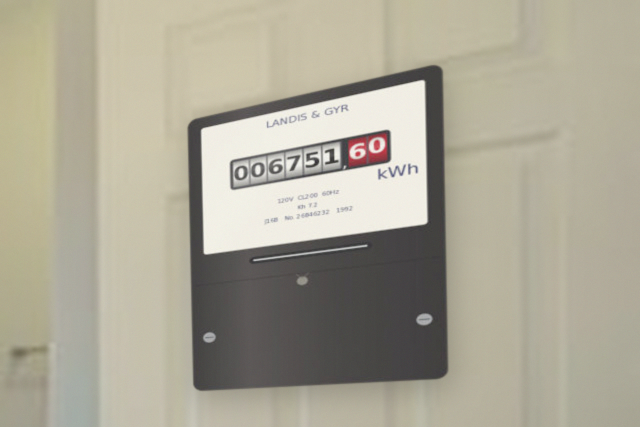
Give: 6751.60
